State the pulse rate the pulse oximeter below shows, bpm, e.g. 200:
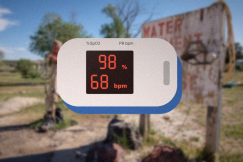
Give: 68
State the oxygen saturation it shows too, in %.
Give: 98
